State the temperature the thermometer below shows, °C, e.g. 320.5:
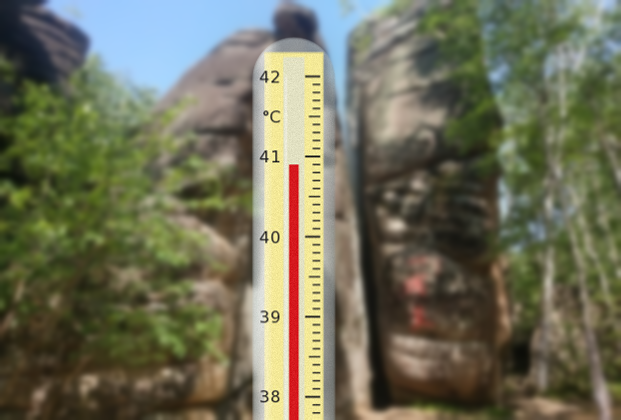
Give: 40.9
